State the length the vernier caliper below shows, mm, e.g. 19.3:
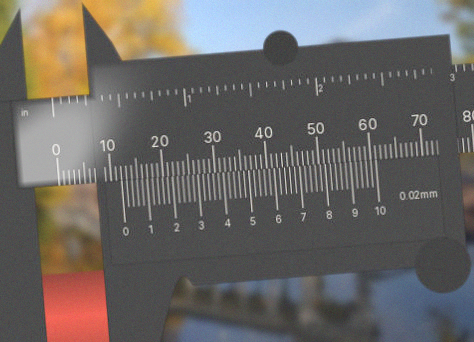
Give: 12.0
